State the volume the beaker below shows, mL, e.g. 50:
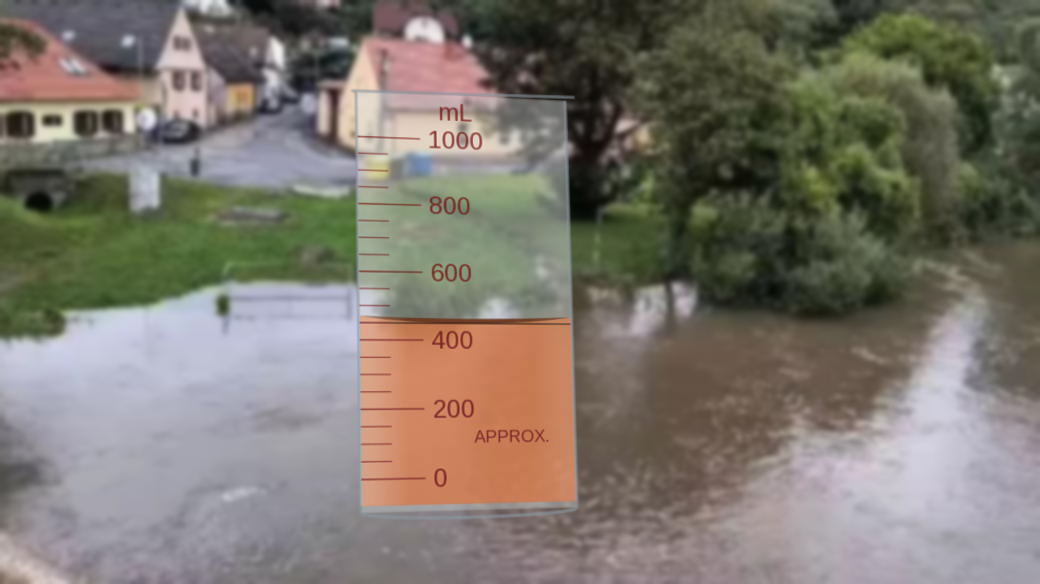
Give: 450
